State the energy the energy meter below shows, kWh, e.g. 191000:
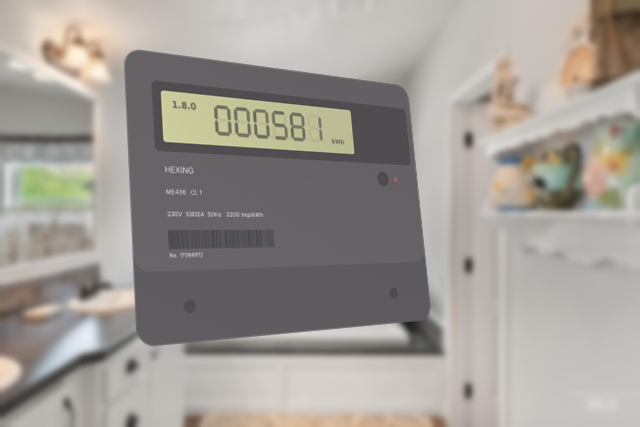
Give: 581
